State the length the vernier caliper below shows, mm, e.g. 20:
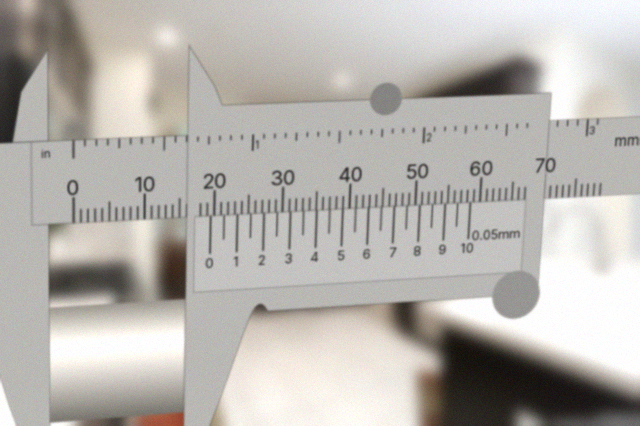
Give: 19.5
